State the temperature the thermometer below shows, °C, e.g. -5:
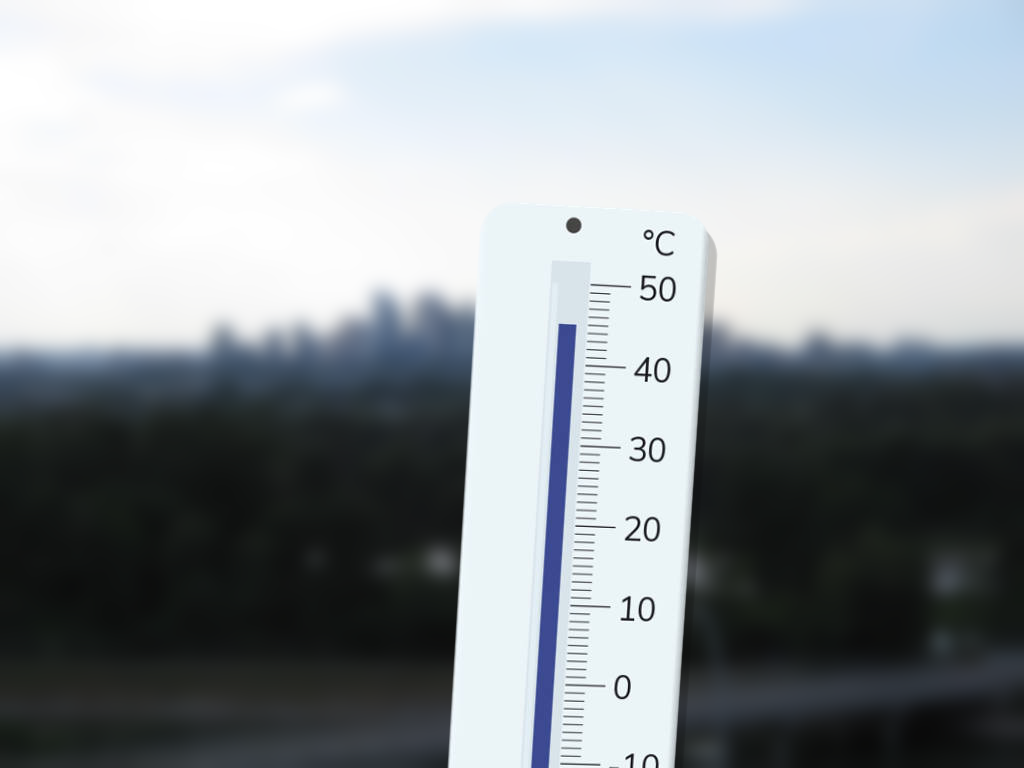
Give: 45
